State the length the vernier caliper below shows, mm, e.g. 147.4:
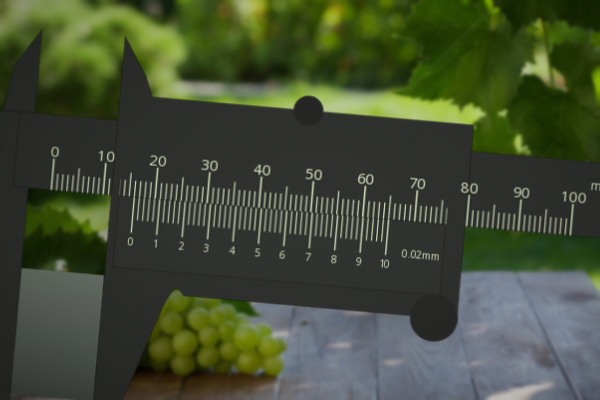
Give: 16.0
